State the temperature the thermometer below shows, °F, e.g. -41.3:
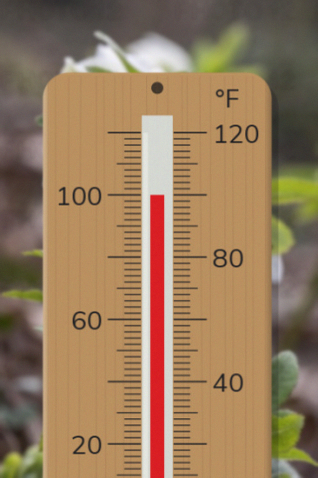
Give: 100
